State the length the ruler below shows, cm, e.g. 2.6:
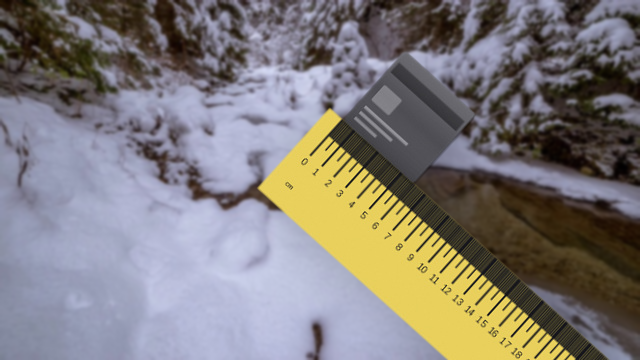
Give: 6
